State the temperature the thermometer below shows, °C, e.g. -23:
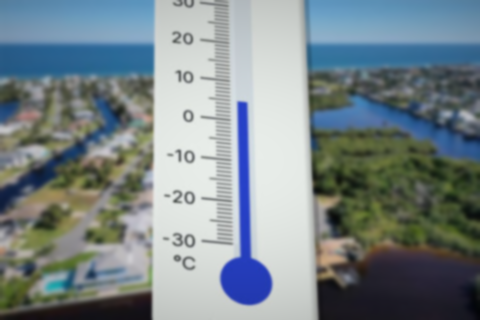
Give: 5
